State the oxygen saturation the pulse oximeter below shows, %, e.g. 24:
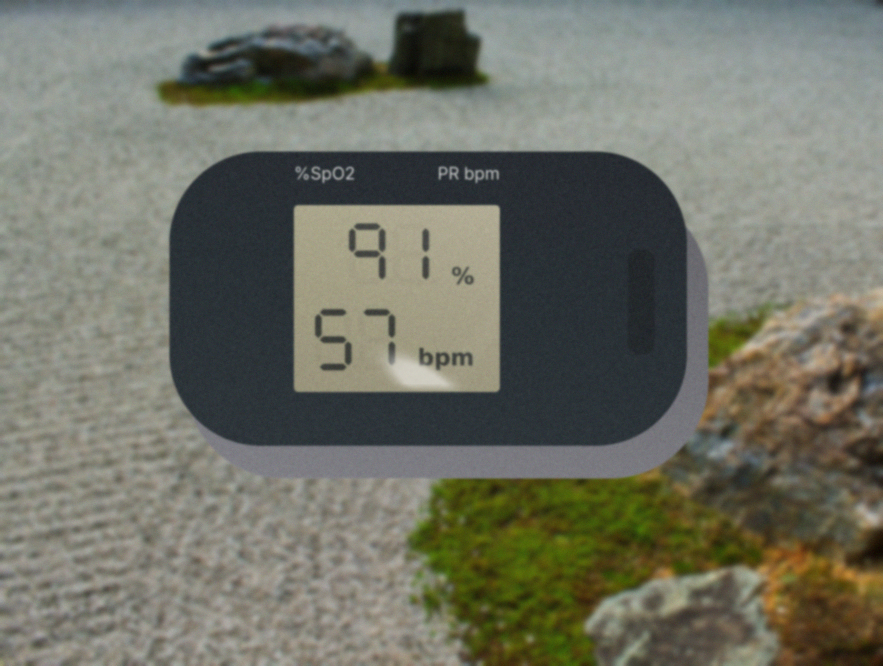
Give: 91
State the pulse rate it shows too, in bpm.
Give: 57
